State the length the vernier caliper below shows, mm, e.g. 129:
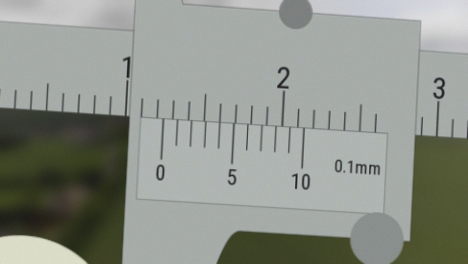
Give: 12.4
